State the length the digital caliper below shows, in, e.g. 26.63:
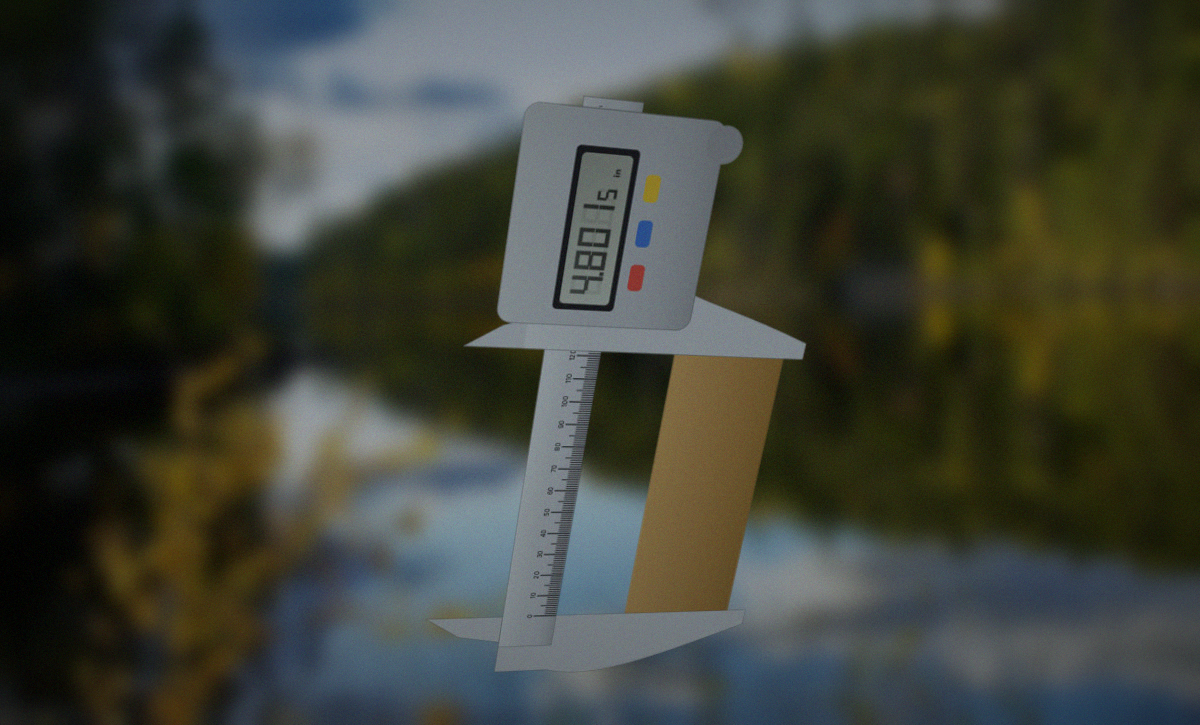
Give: 4.8015
